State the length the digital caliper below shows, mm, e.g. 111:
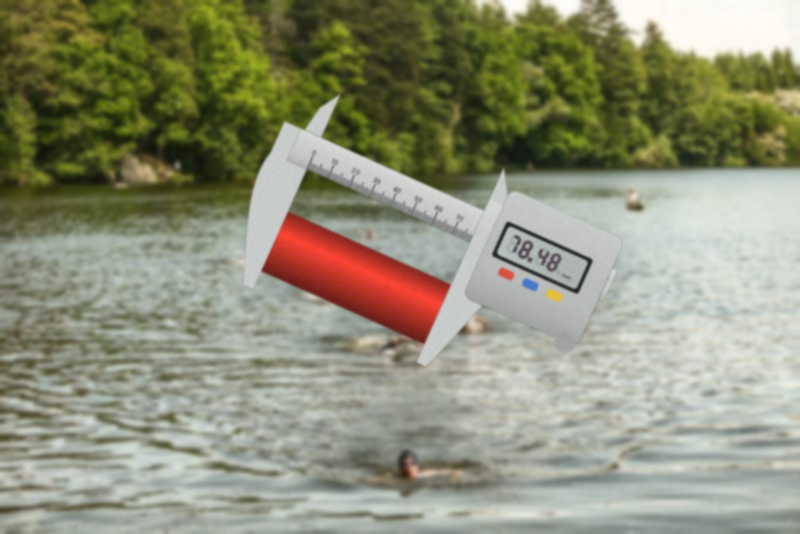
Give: 78.48
